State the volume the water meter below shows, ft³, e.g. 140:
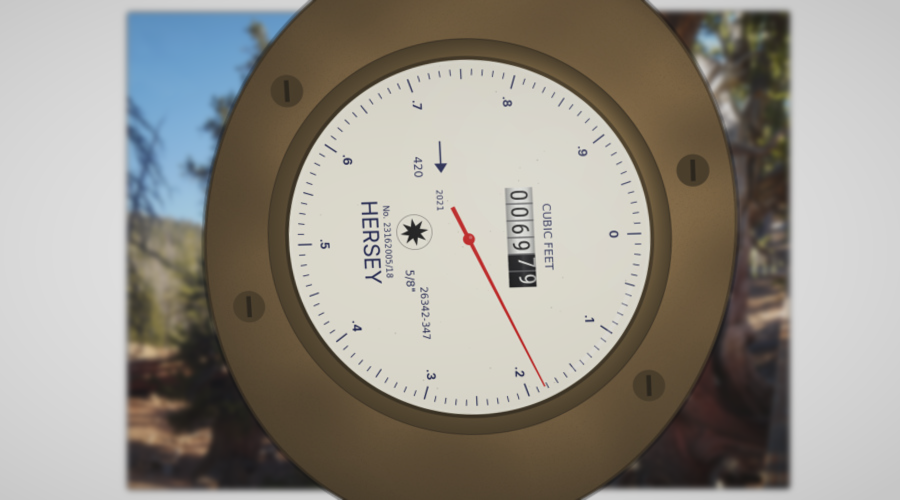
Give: 6979.18
